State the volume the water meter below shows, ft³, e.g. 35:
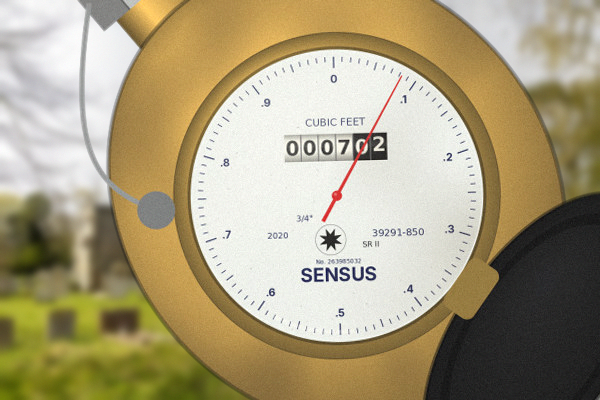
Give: 702.08
